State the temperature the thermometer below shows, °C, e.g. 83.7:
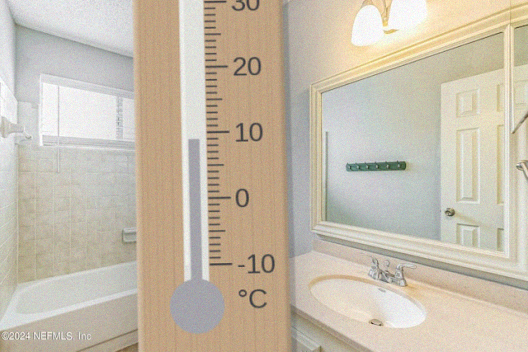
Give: 9
